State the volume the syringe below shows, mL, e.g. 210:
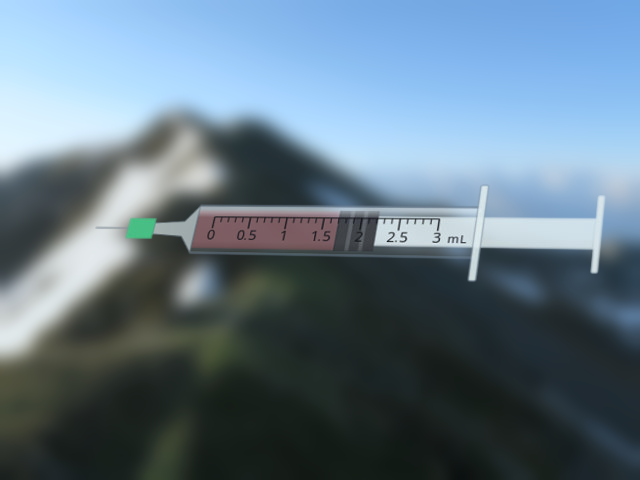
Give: 1.7
